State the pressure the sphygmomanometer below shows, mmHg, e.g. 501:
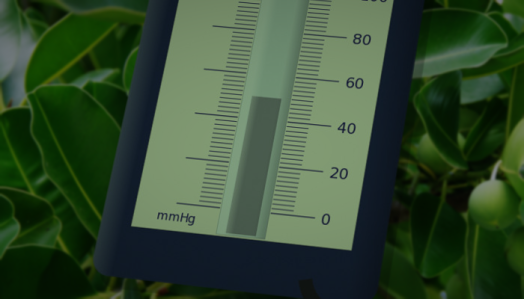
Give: 50
